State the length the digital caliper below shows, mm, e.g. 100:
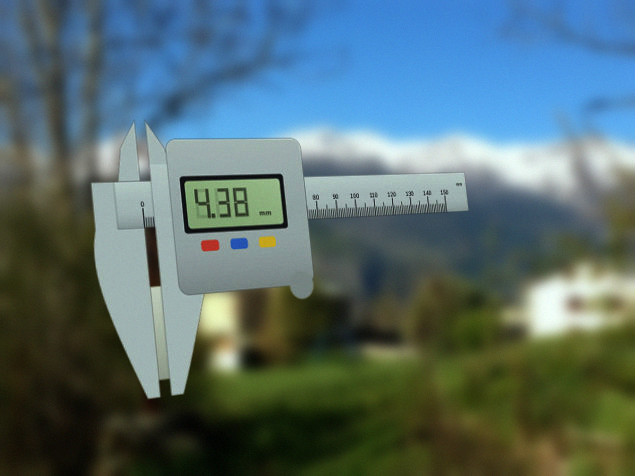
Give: 4.38
